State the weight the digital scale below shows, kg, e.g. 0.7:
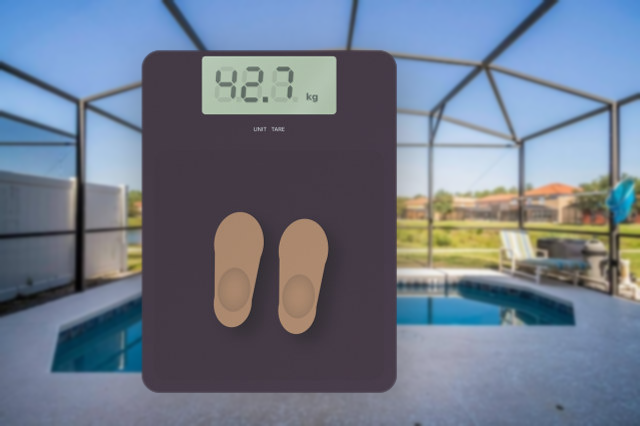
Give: 42.7
